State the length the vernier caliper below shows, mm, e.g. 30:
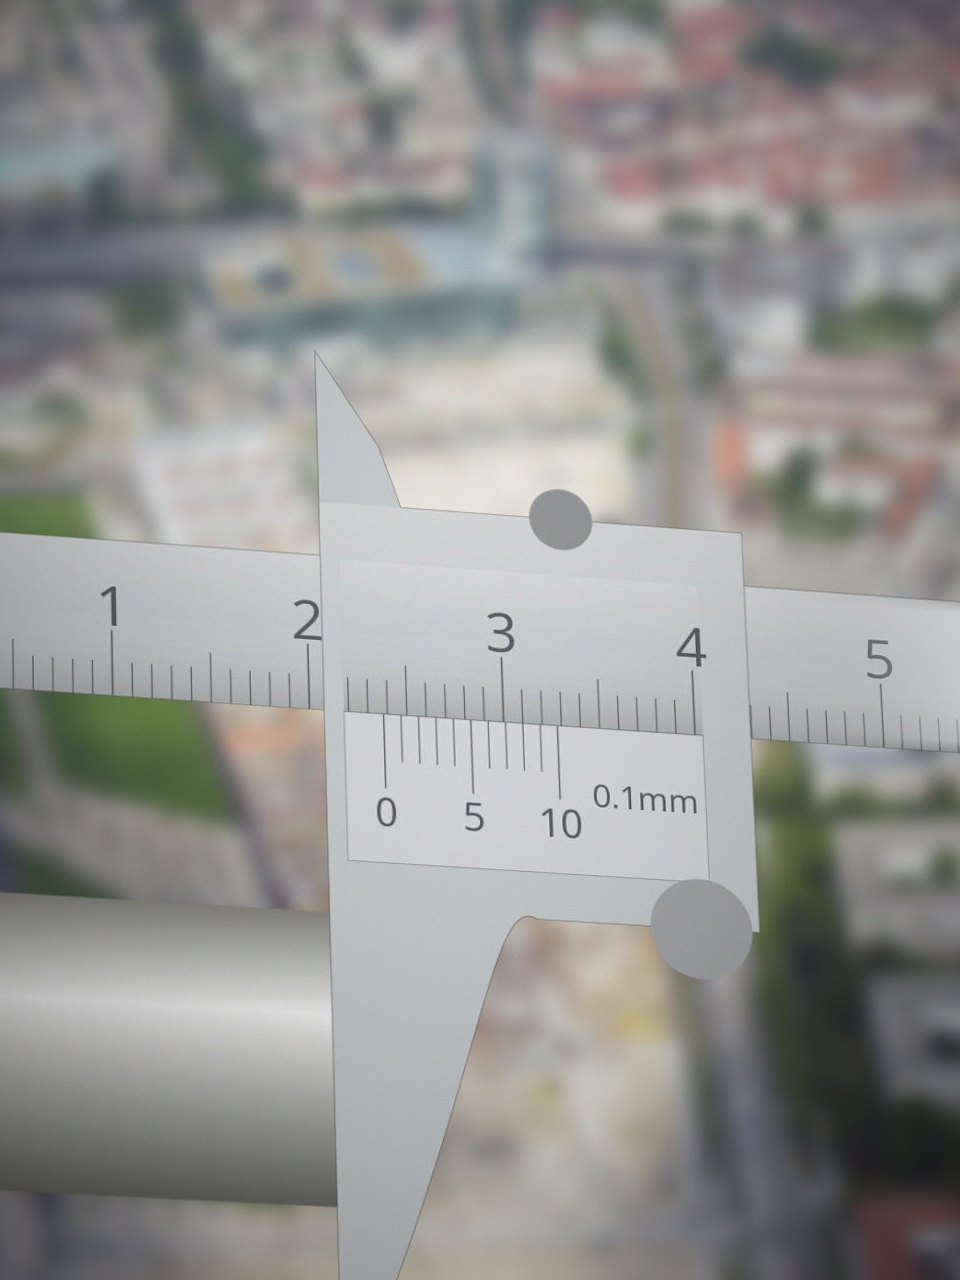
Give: 23.8
